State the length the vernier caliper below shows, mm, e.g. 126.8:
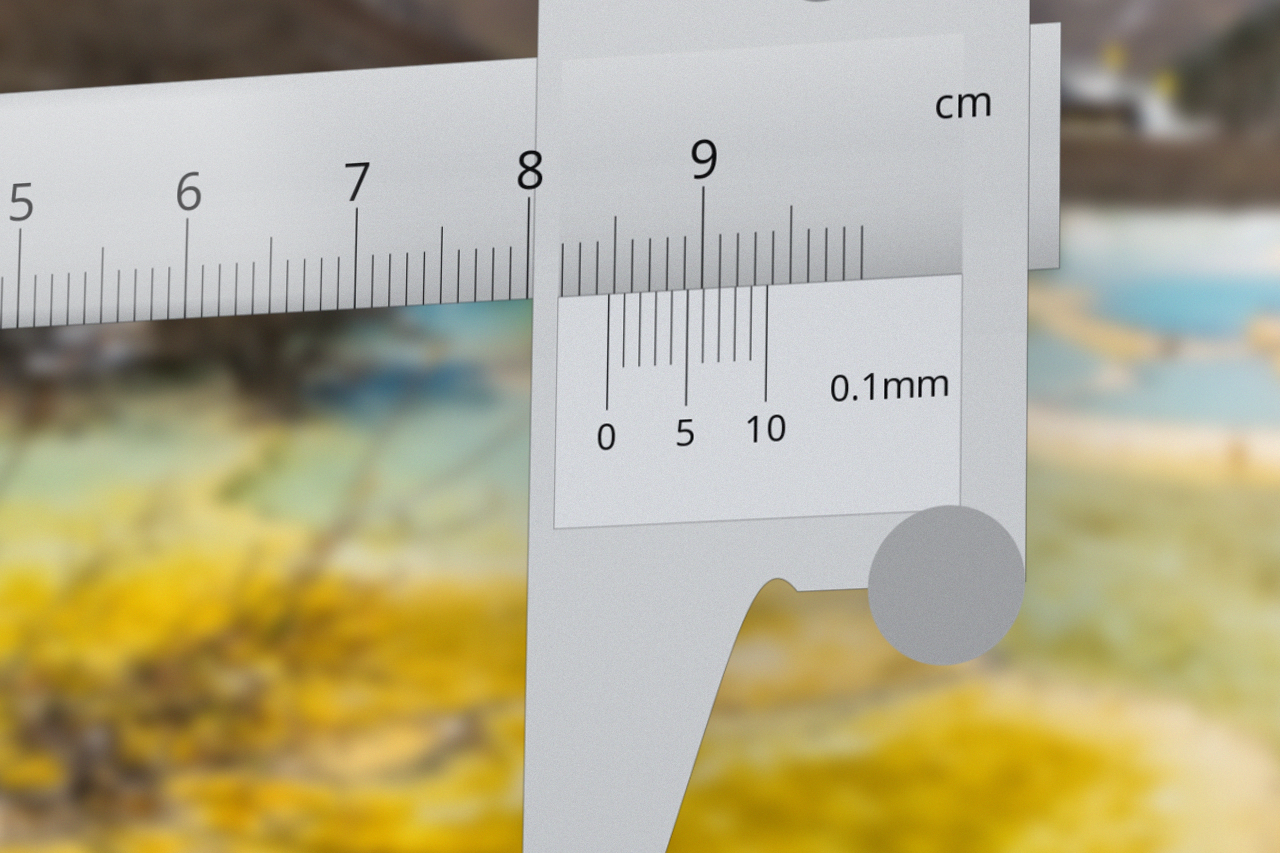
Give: 84.7
